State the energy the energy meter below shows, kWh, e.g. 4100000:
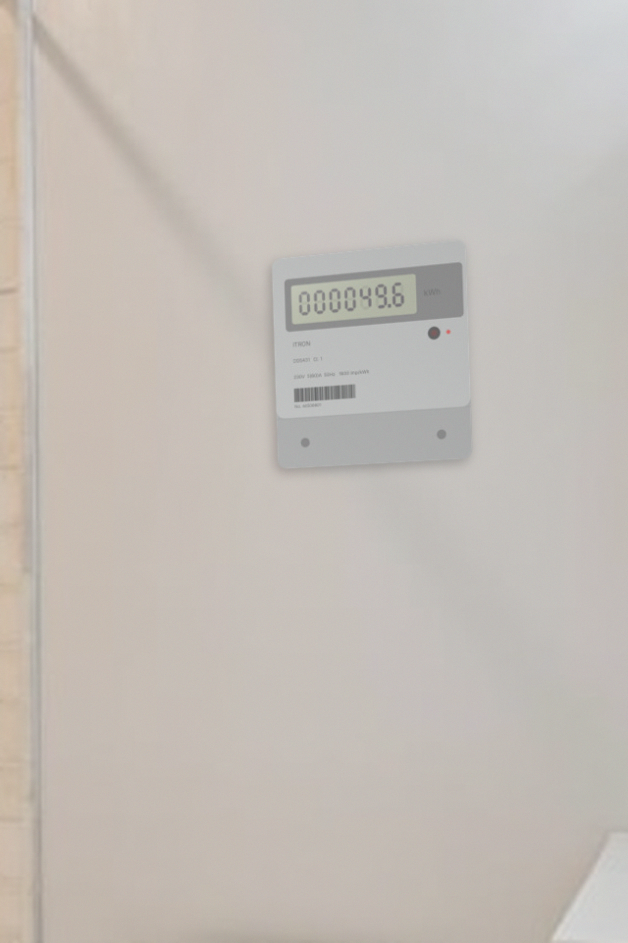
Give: 49.6
